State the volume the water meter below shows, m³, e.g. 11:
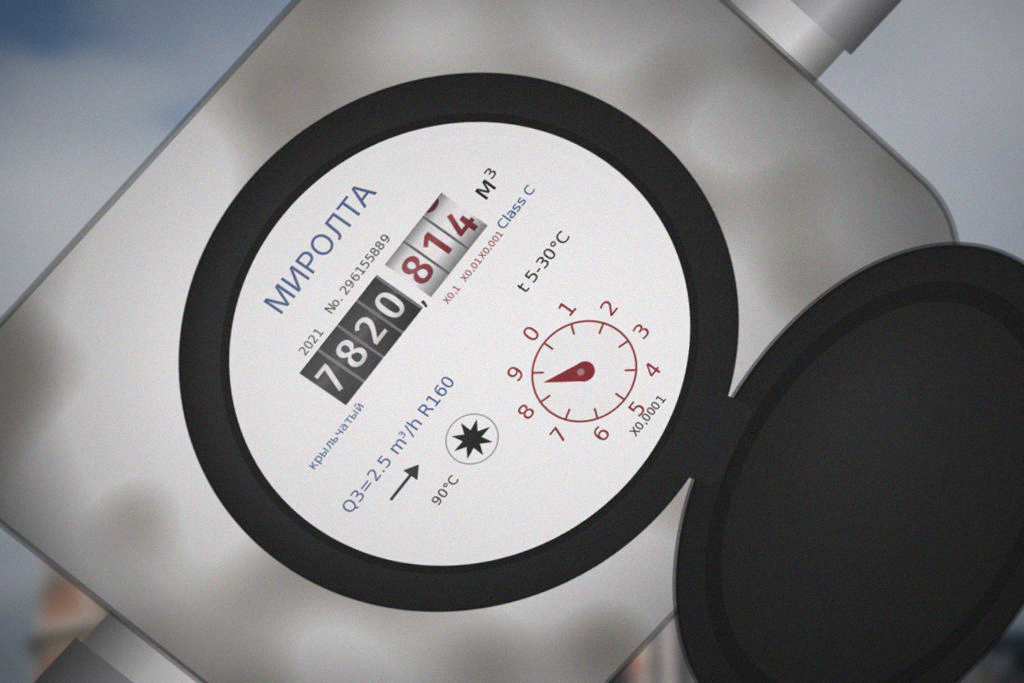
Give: 7820.8138
